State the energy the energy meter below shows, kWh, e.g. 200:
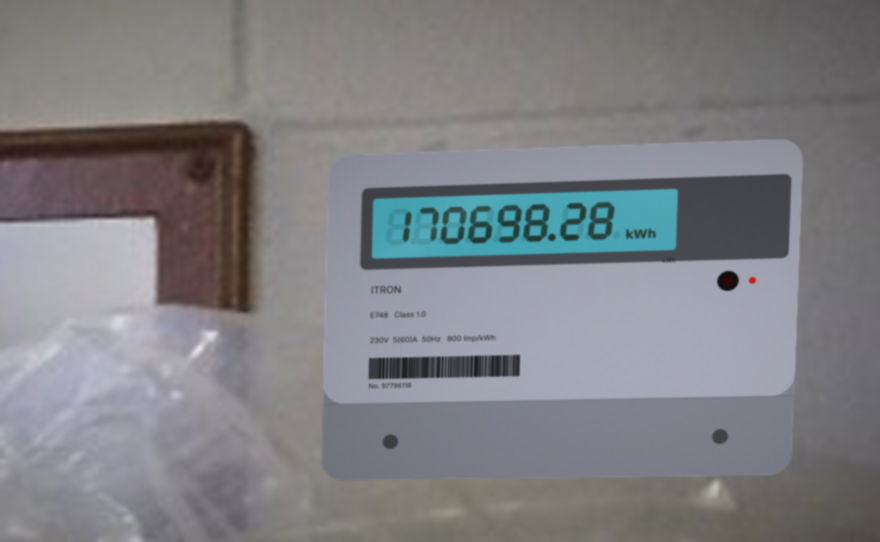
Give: 170698.28
